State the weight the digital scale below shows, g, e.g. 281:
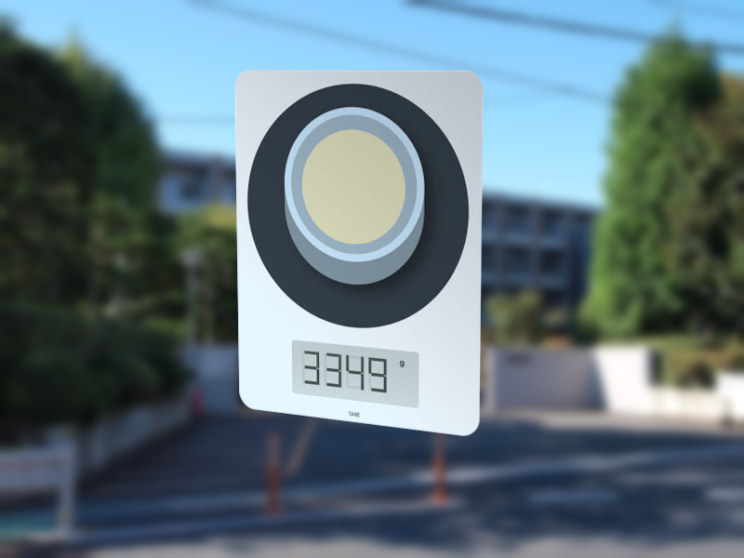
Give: 3349
